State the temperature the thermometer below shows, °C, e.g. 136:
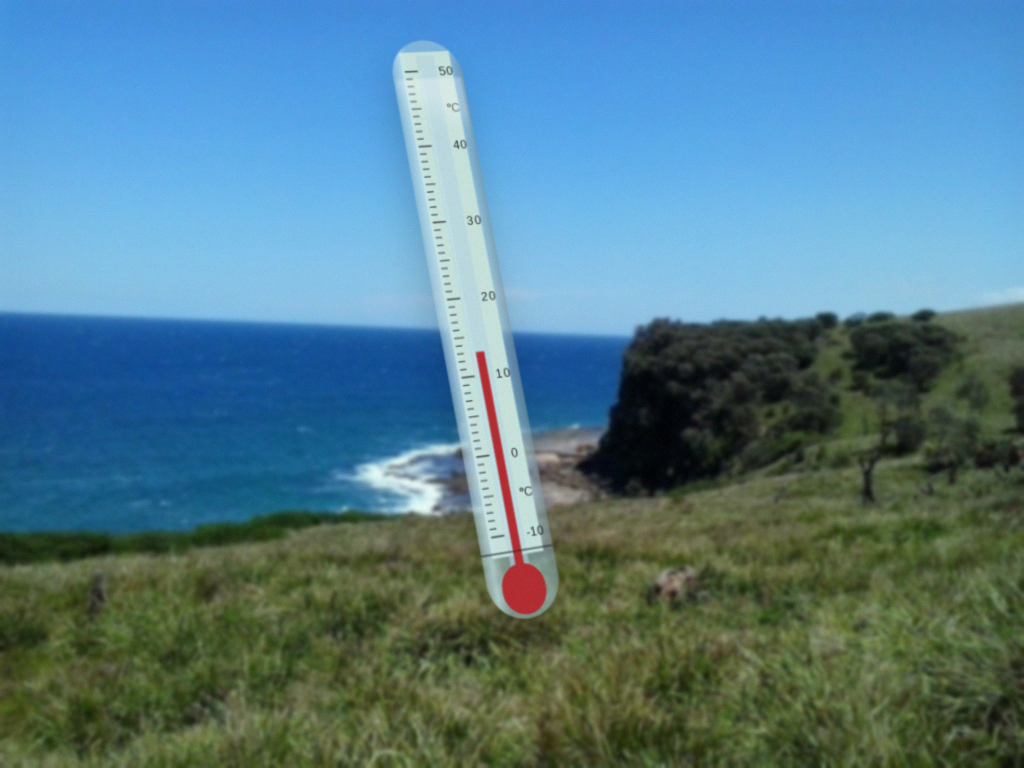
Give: 13
